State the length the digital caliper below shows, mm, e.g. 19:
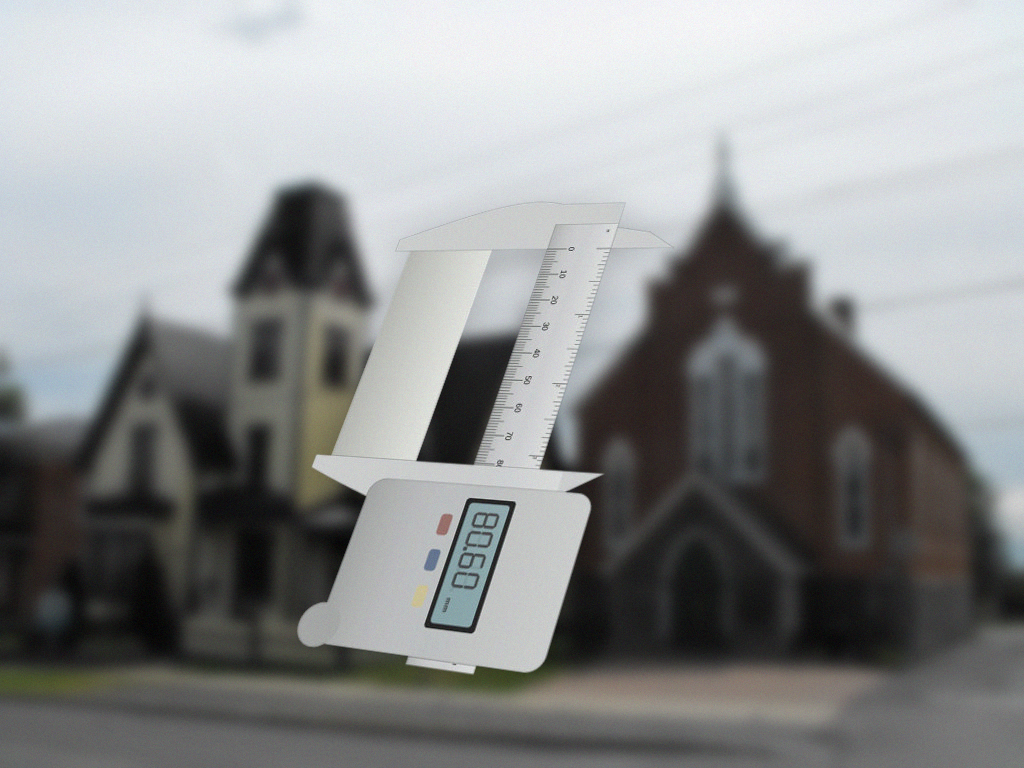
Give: 80.60
